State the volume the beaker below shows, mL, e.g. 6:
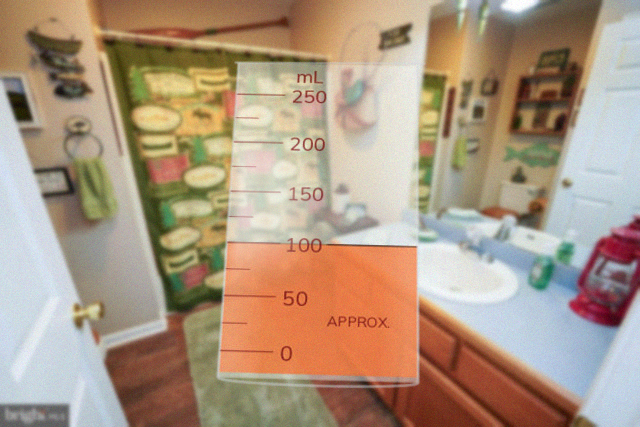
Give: 100
